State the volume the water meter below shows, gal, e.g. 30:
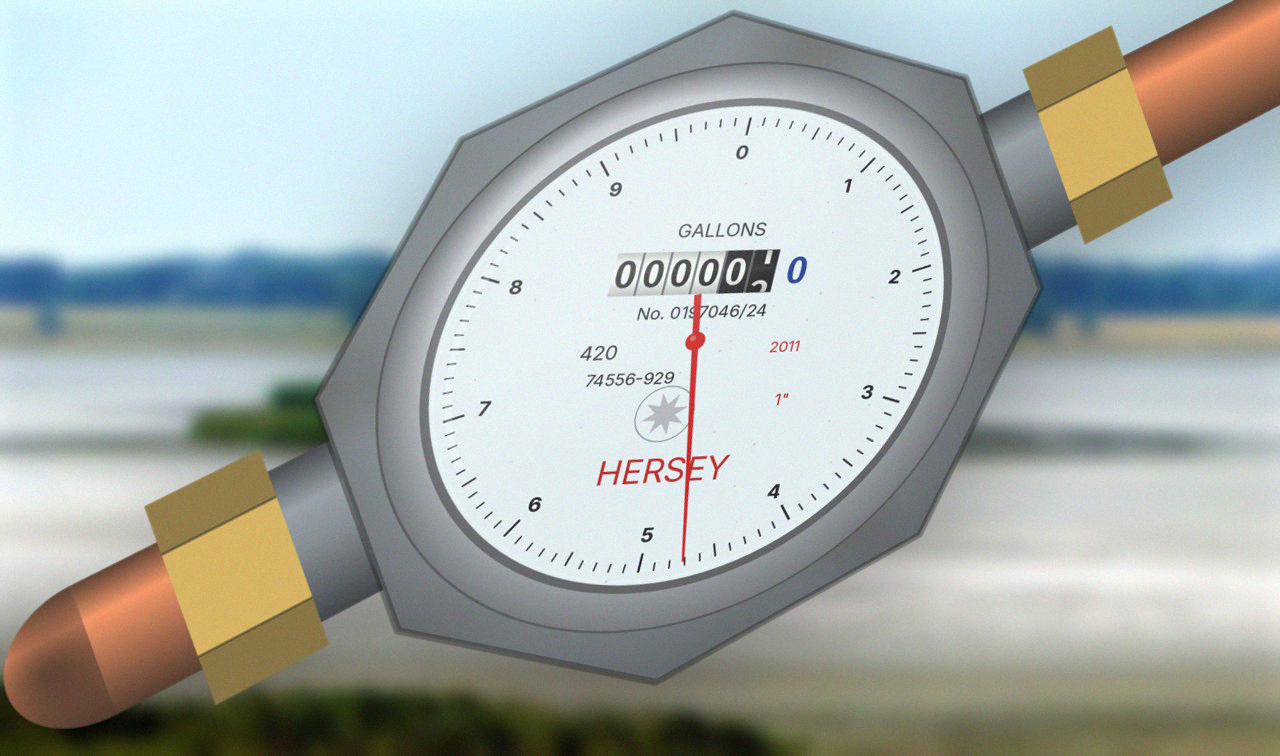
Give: 14.7
